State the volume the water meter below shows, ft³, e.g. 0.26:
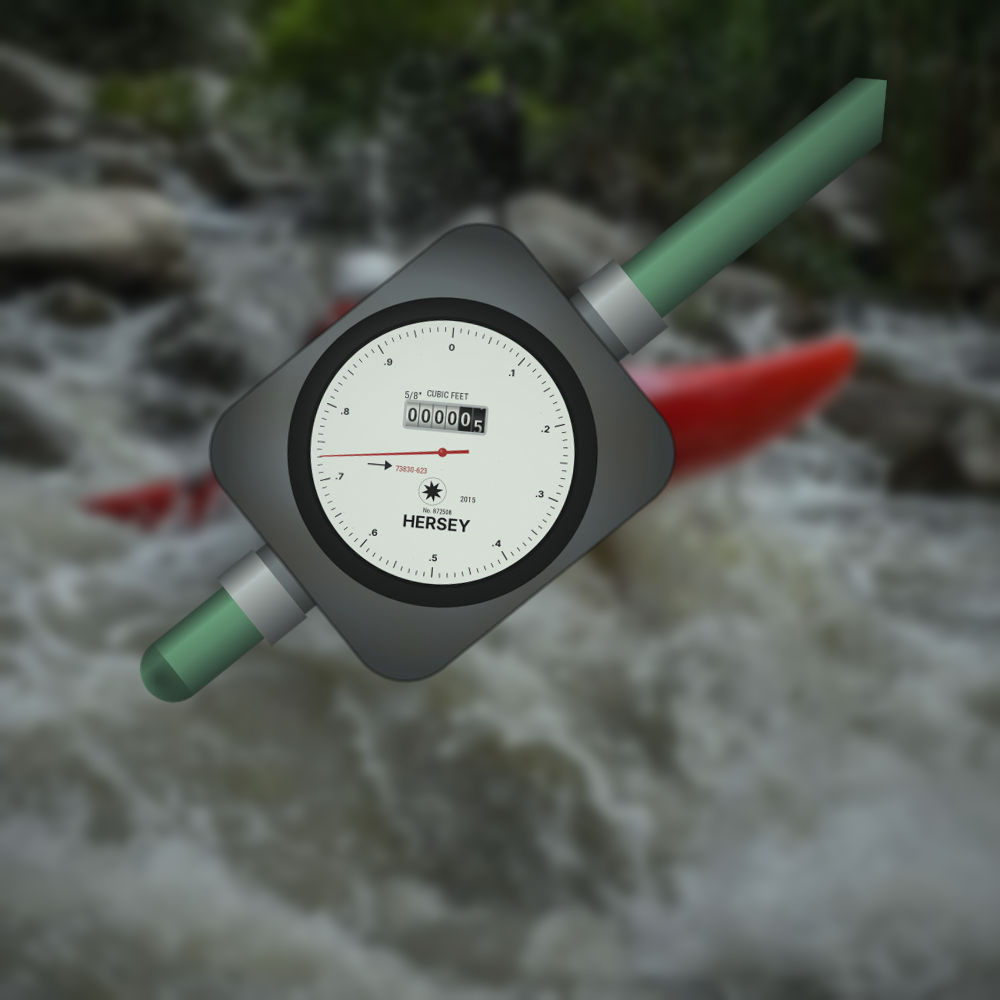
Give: 4.73
